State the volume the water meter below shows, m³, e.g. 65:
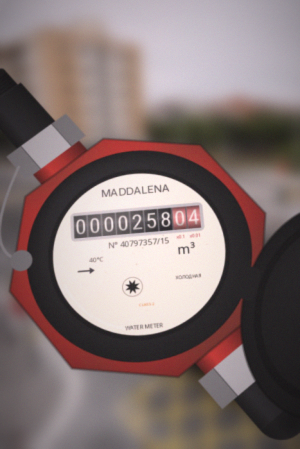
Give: 258.04
